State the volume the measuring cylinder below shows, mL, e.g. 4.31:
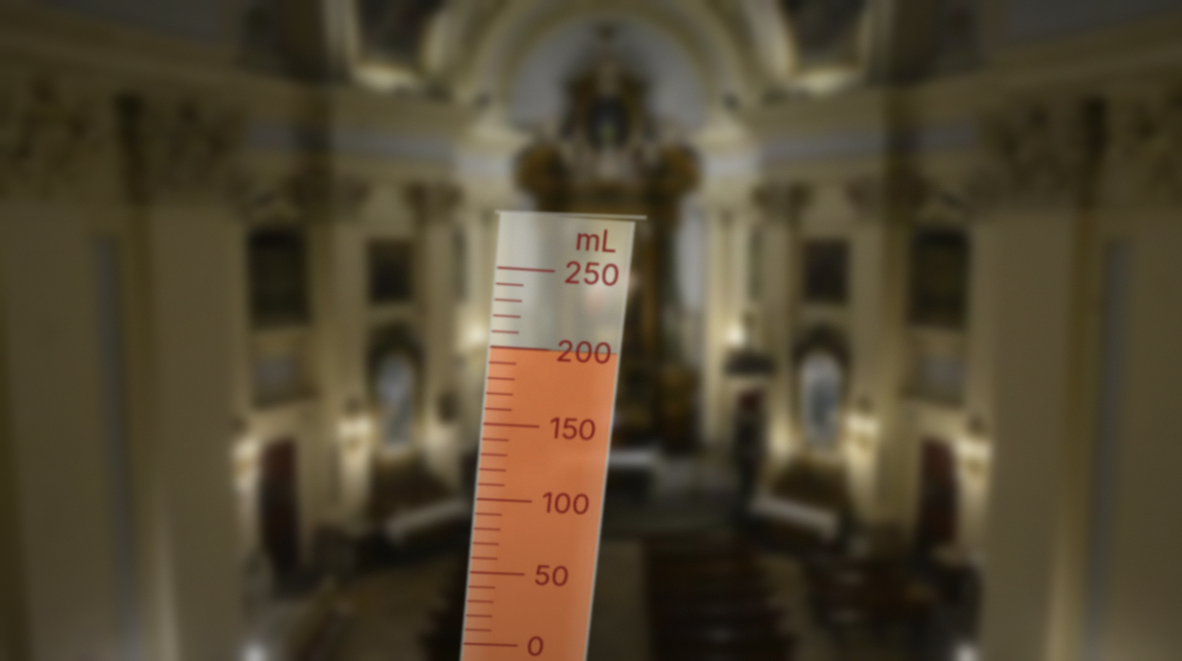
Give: 200
